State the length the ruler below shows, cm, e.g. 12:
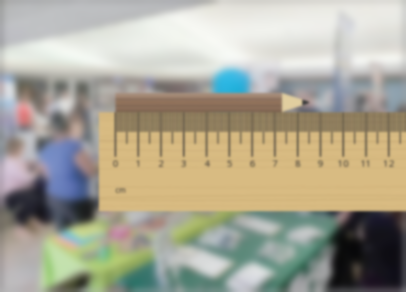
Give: 8.5
